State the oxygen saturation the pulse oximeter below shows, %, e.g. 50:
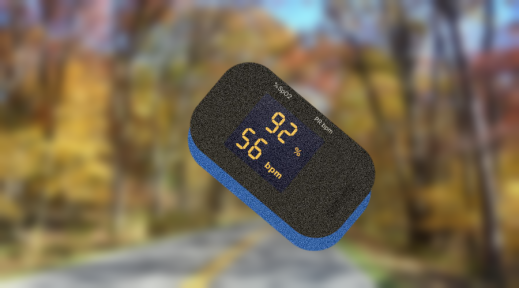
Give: 92
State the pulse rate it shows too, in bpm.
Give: 56
